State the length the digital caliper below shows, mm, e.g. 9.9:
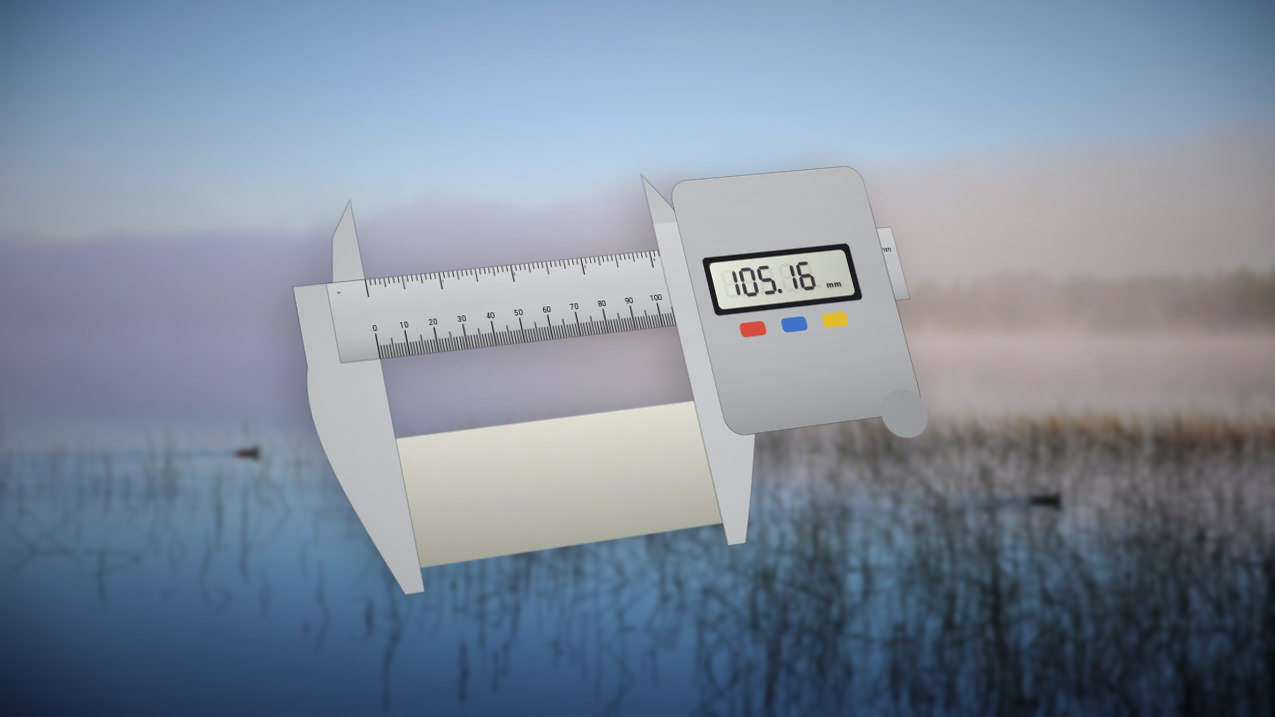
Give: 105.16
